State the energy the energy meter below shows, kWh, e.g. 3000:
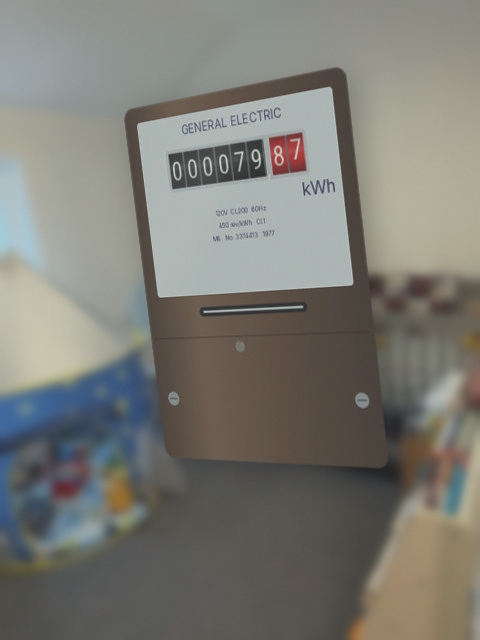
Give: 79.87
